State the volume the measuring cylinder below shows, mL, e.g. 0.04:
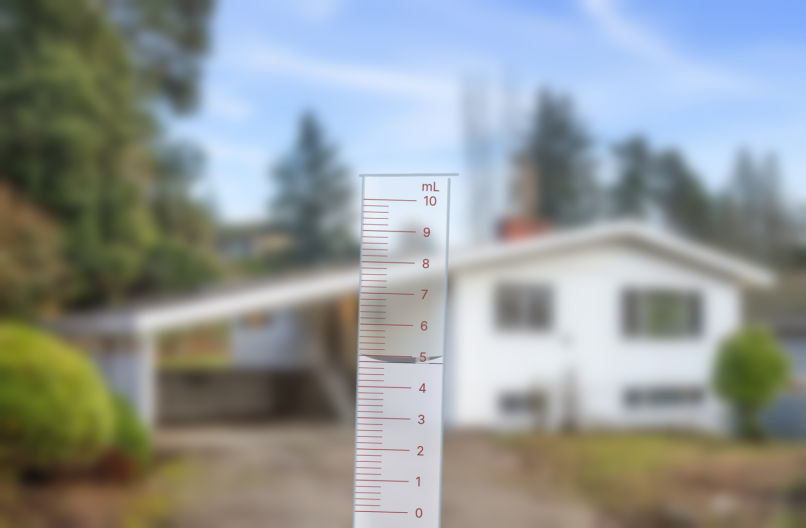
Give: 4.8
